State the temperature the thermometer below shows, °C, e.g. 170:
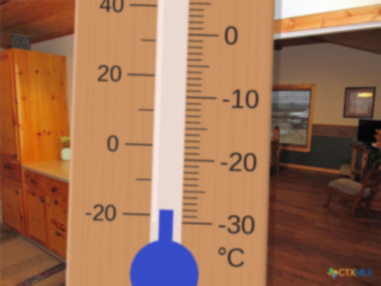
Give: -28
